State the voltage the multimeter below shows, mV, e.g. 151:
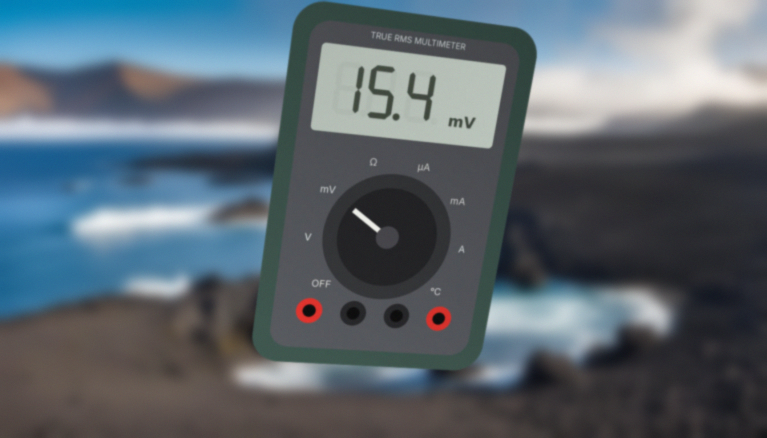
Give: 15.4
